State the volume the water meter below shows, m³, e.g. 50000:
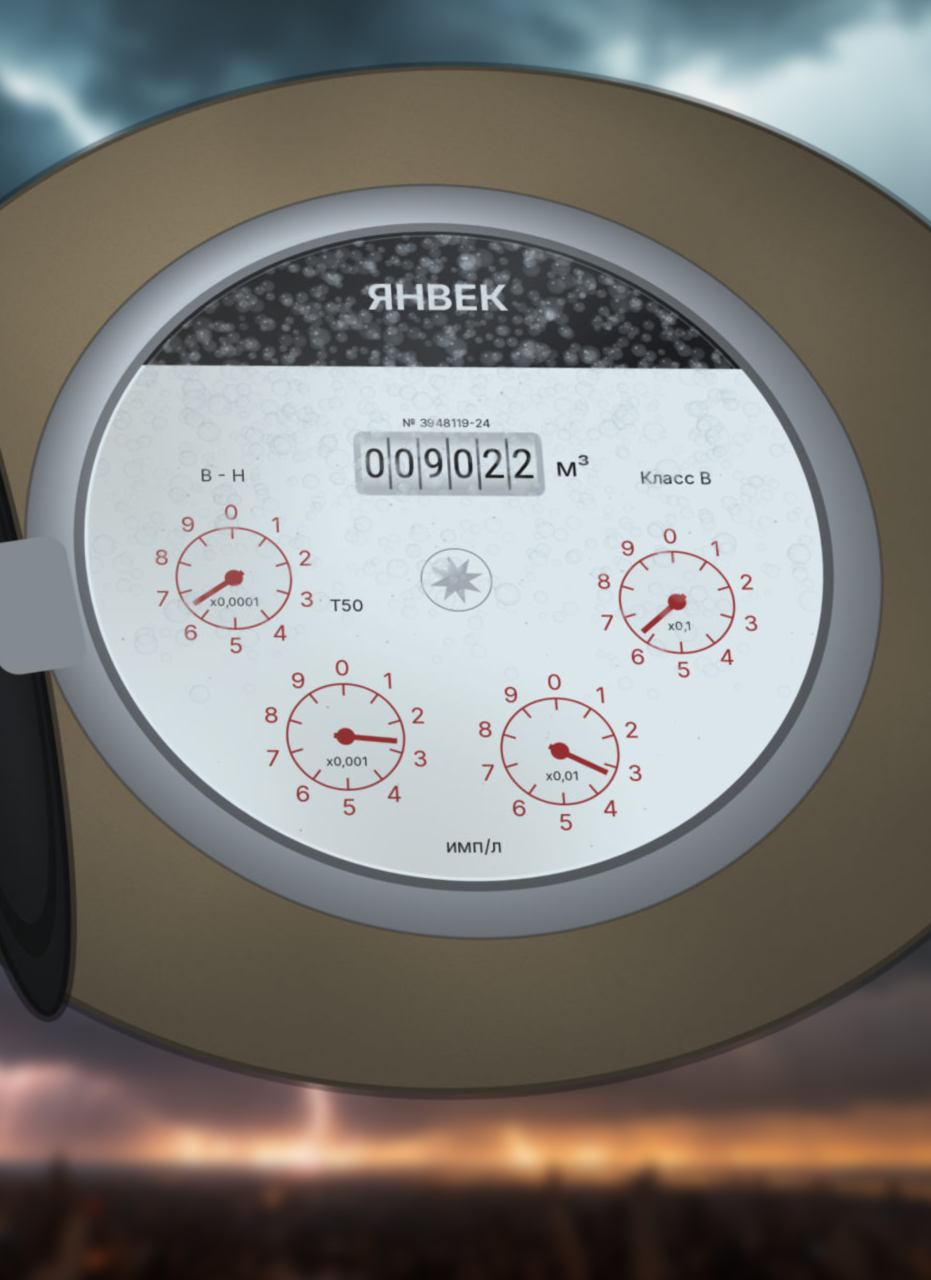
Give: 9022.6326
